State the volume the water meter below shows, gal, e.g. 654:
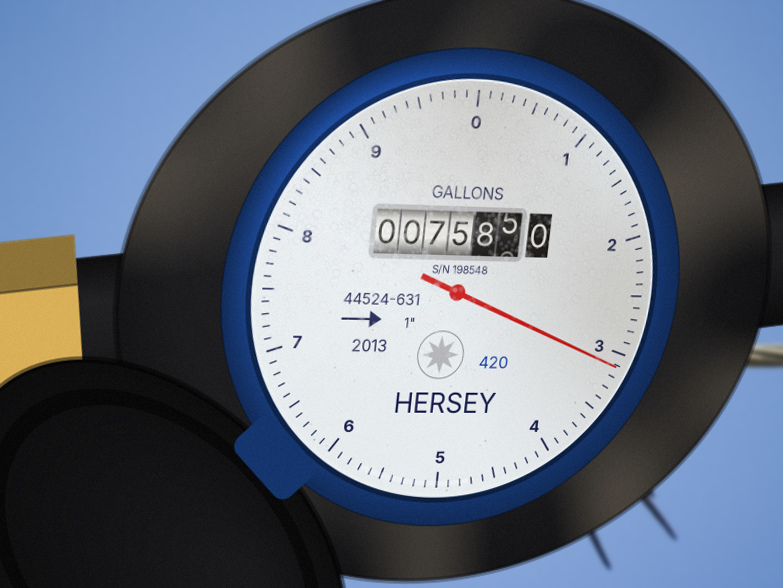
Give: 75853.1
